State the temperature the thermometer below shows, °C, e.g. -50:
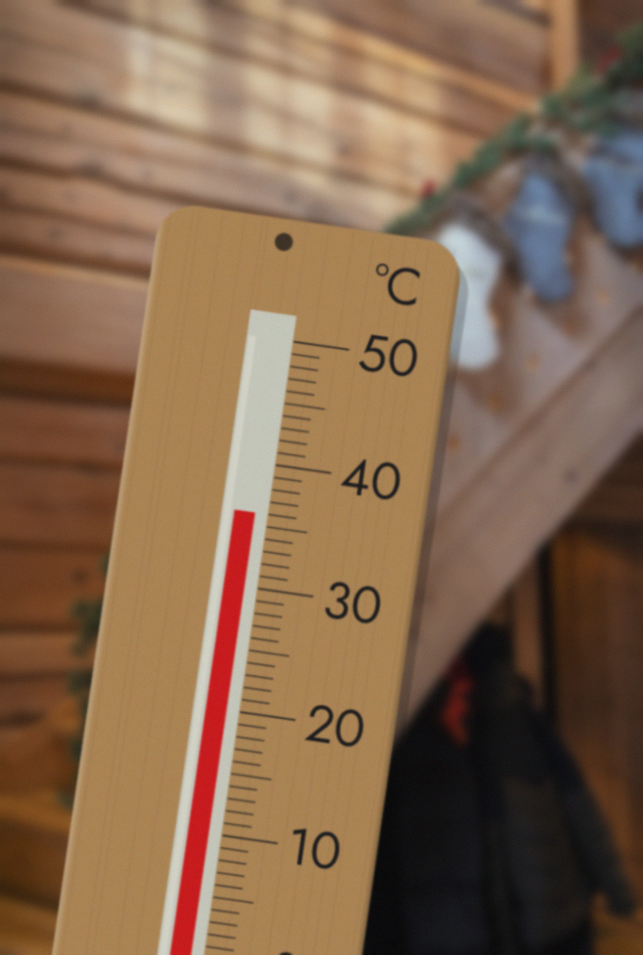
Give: 36
